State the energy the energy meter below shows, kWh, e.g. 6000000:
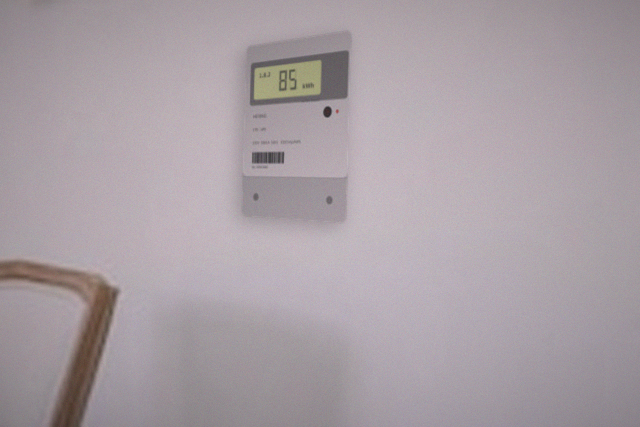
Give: 85
